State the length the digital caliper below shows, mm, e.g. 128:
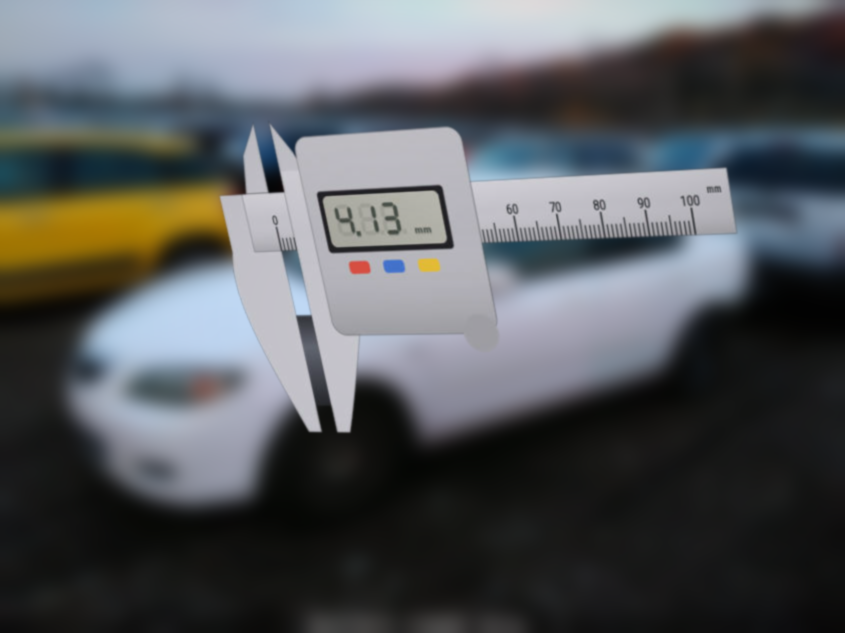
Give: 4.13
